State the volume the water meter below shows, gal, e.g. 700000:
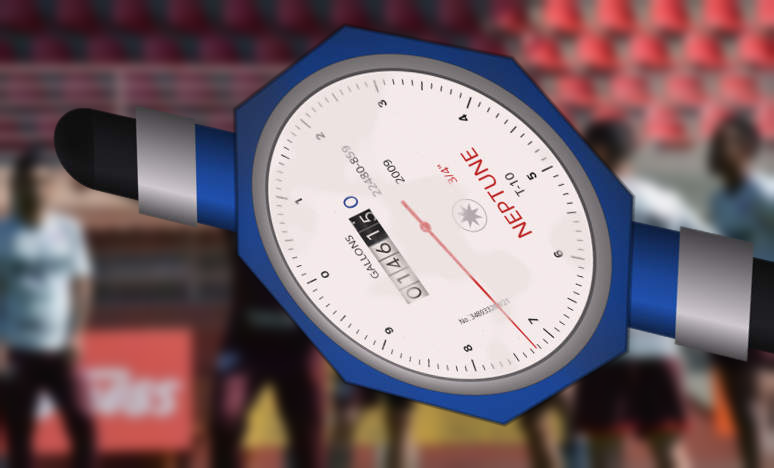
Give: 146147.2
